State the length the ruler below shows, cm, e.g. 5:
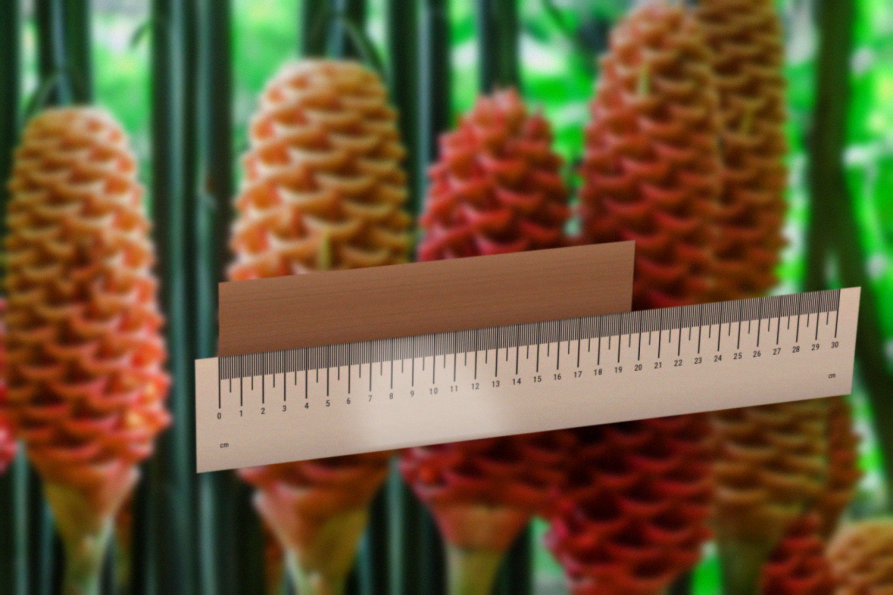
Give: 19.5
